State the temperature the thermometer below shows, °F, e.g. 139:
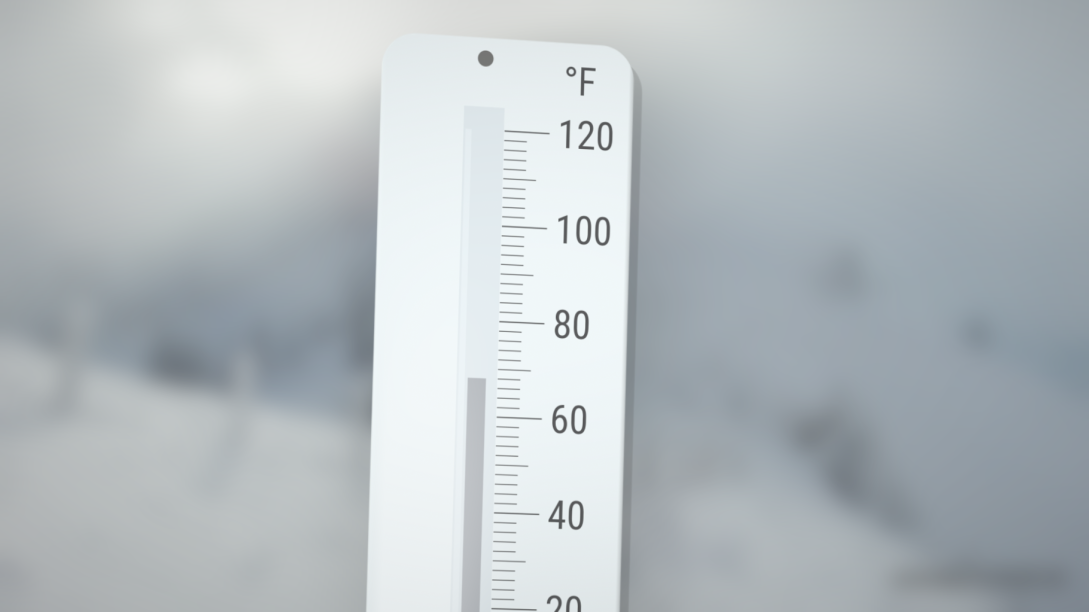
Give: 68
